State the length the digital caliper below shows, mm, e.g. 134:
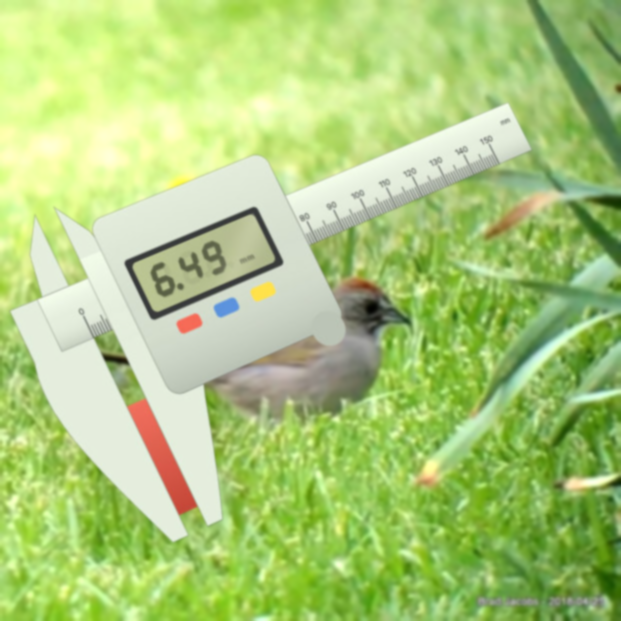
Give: 6.49
